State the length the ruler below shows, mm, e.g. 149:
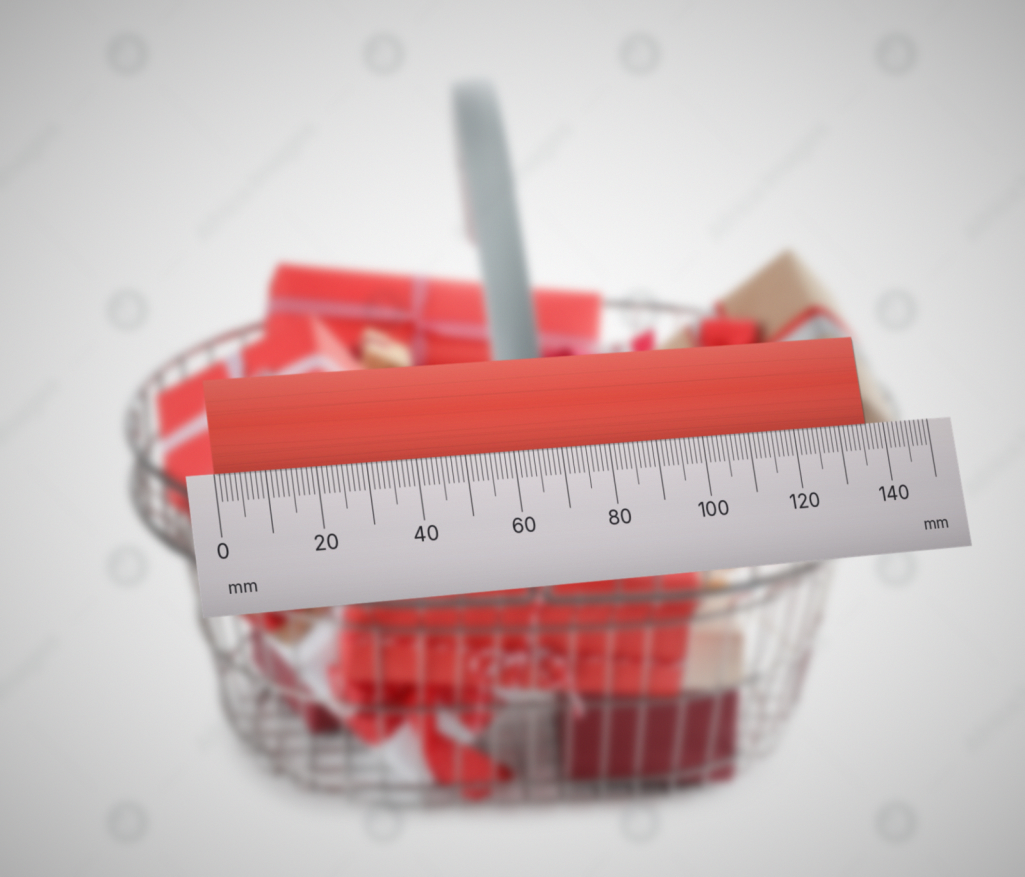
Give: 136
